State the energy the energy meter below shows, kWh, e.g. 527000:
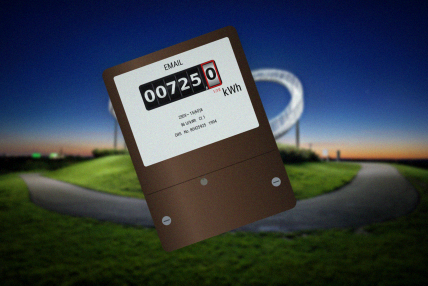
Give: 725.0
